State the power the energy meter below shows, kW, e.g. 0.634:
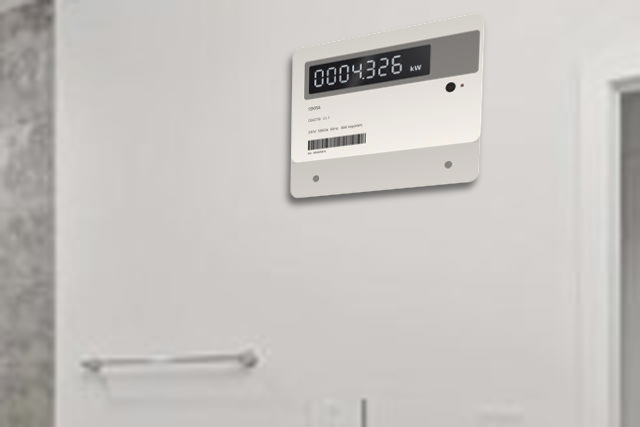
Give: 4.326
